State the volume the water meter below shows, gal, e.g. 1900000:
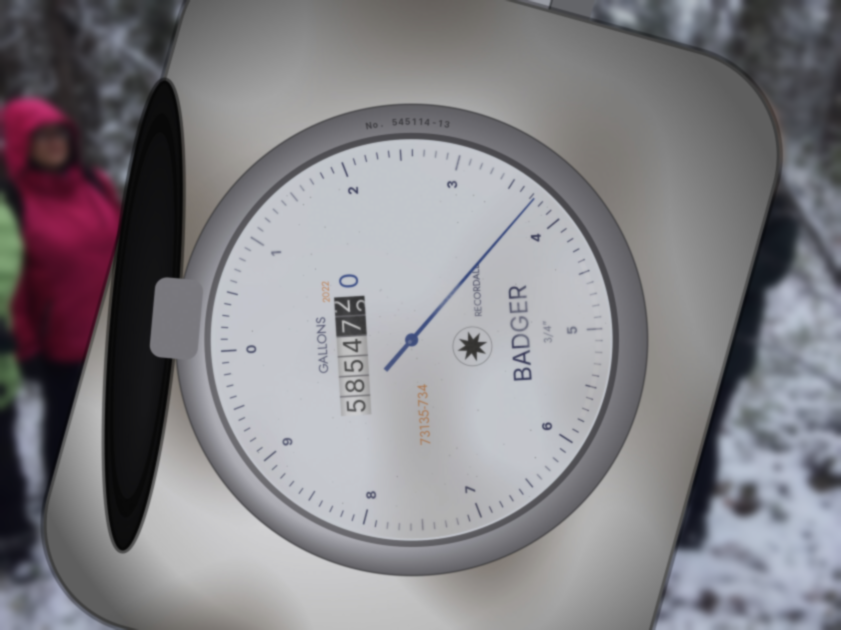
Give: 5854723.7
